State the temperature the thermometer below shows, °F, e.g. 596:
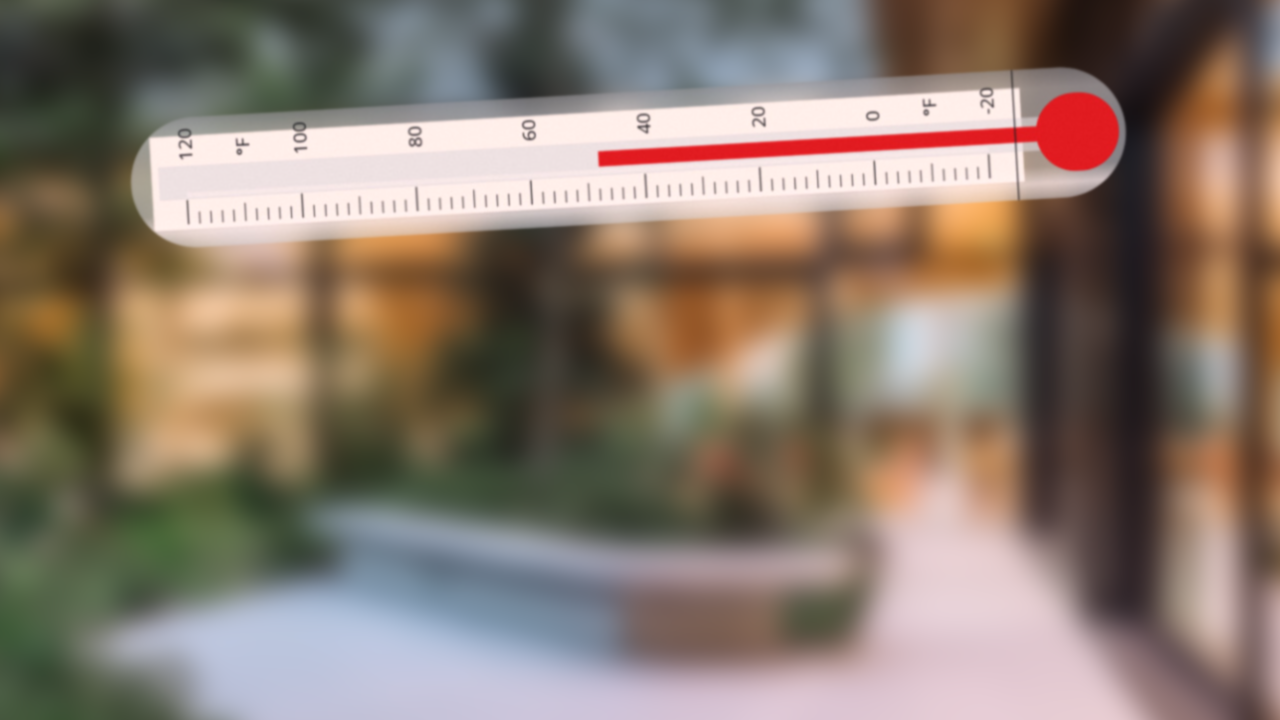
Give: 48
